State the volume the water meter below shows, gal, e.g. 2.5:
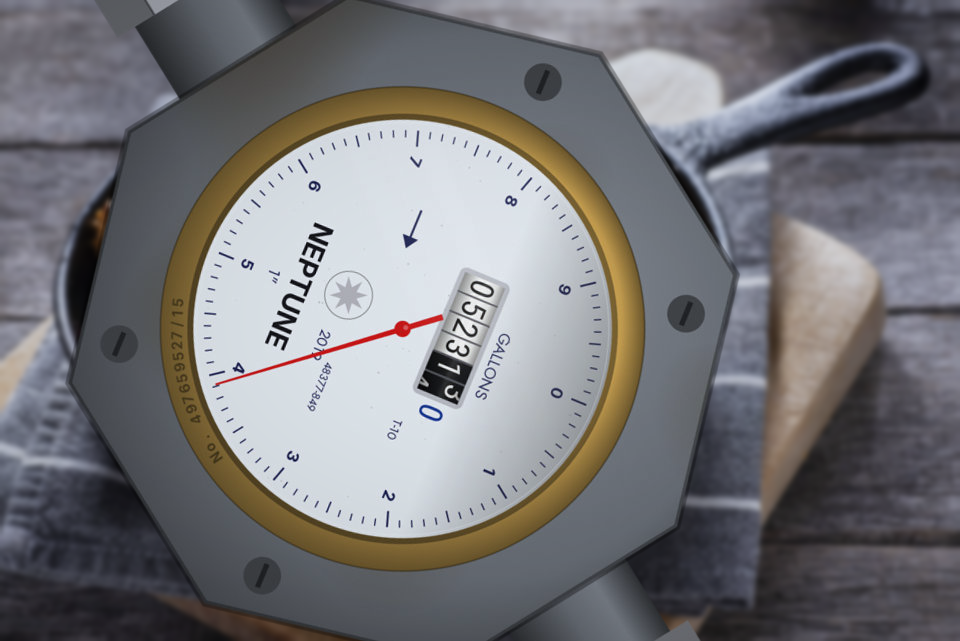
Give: 523133.9
